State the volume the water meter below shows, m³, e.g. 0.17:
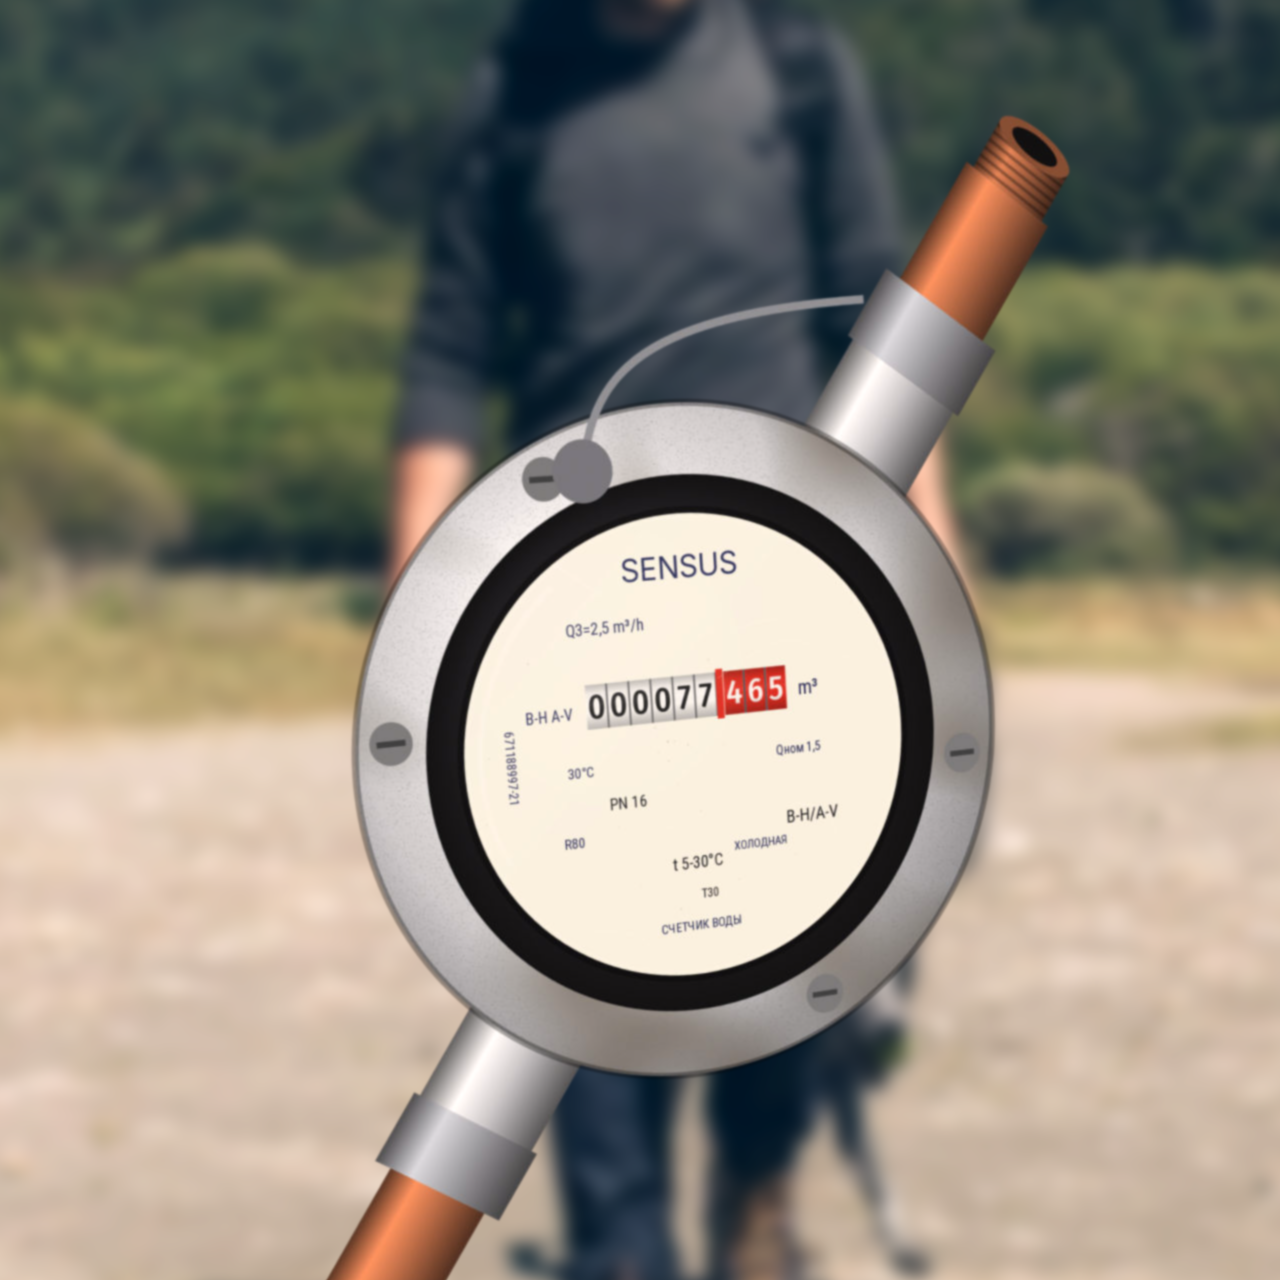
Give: 77.465
